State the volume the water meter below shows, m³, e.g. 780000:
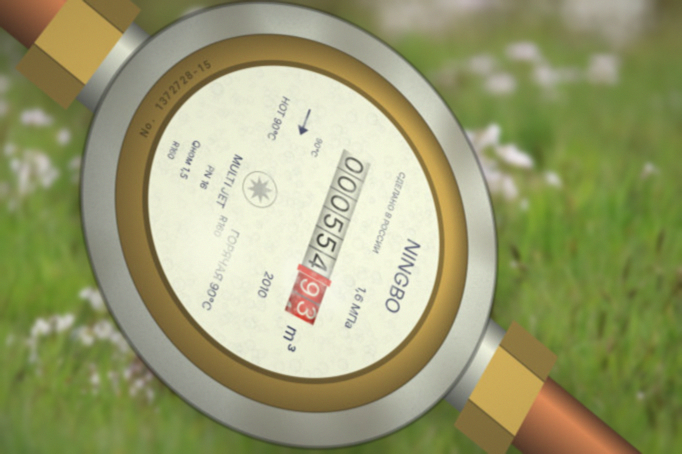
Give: 554.93
